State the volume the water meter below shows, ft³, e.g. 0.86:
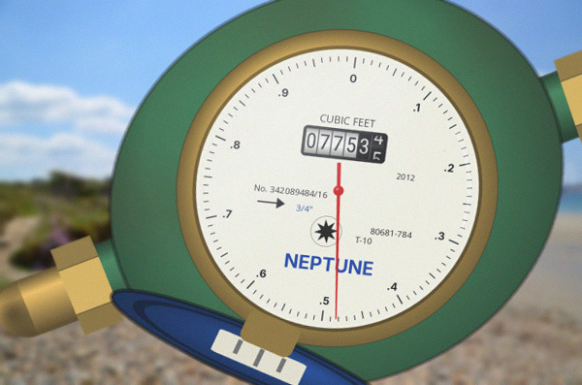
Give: 77534.48
